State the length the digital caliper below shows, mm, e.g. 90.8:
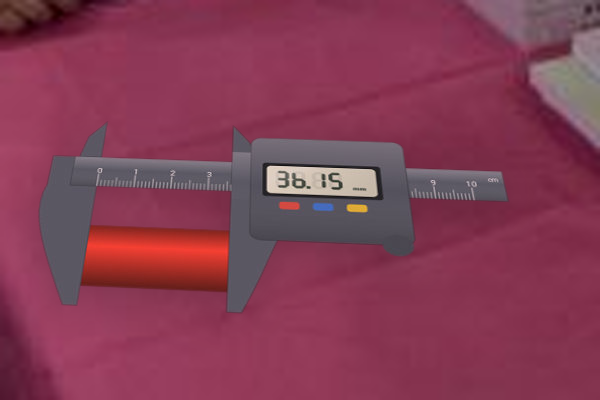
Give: 36.15
